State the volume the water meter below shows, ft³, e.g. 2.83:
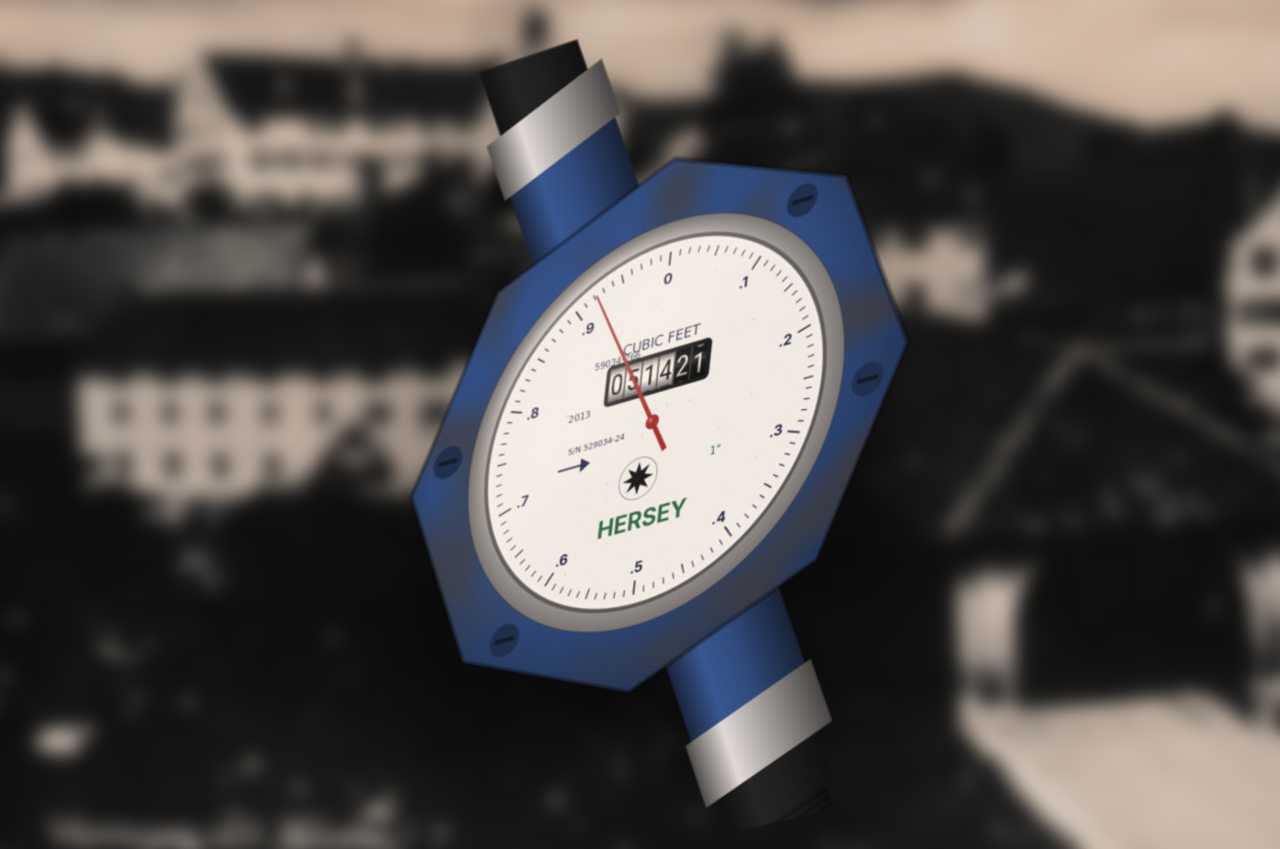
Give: 51420.92
